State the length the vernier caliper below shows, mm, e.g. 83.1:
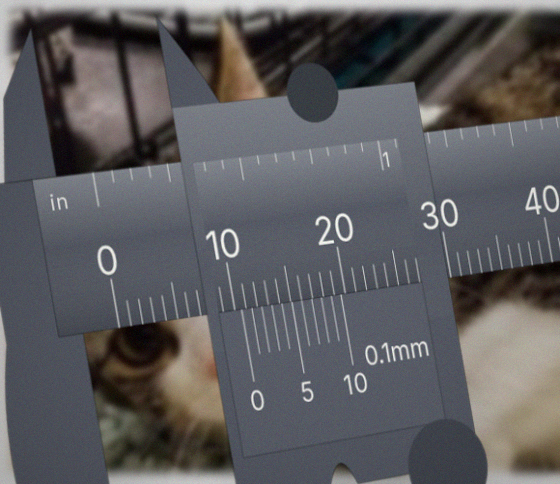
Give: 10.6
